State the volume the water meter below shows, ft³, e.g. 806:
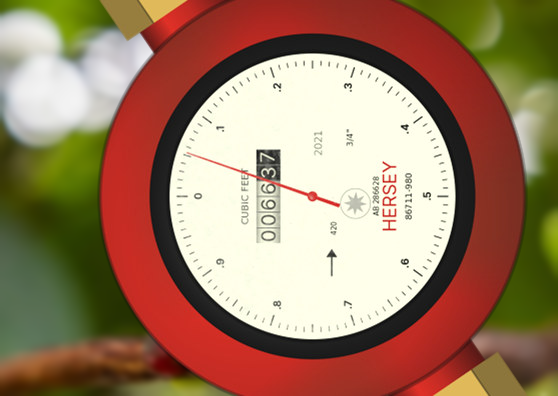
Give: 6637.05
